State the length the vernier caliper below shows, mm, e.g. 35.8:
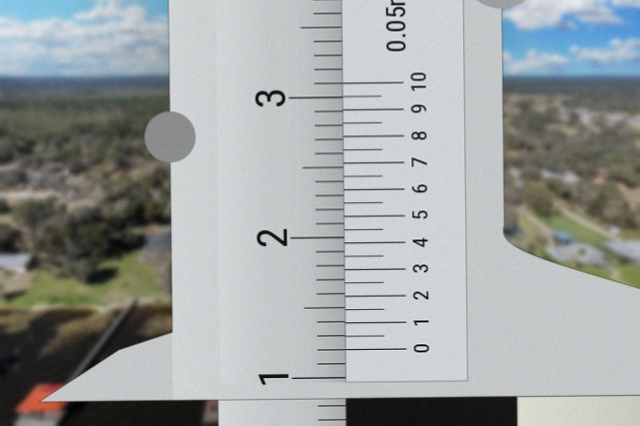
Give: 12.0
